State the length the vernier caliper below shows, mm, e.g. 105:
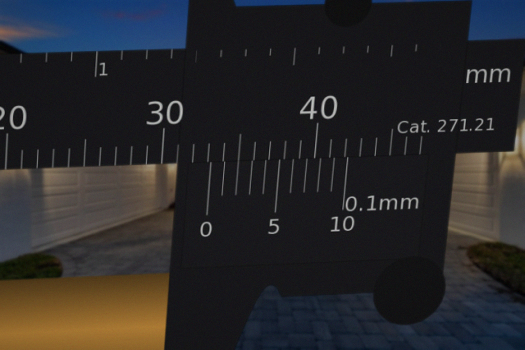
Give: 33.2
